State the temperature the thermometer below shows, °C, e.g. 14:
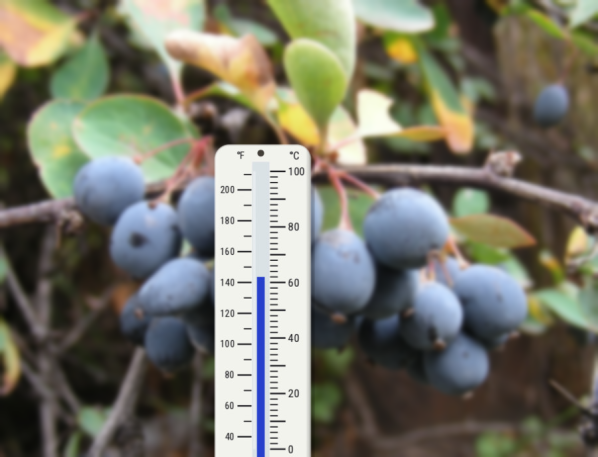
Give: 62
